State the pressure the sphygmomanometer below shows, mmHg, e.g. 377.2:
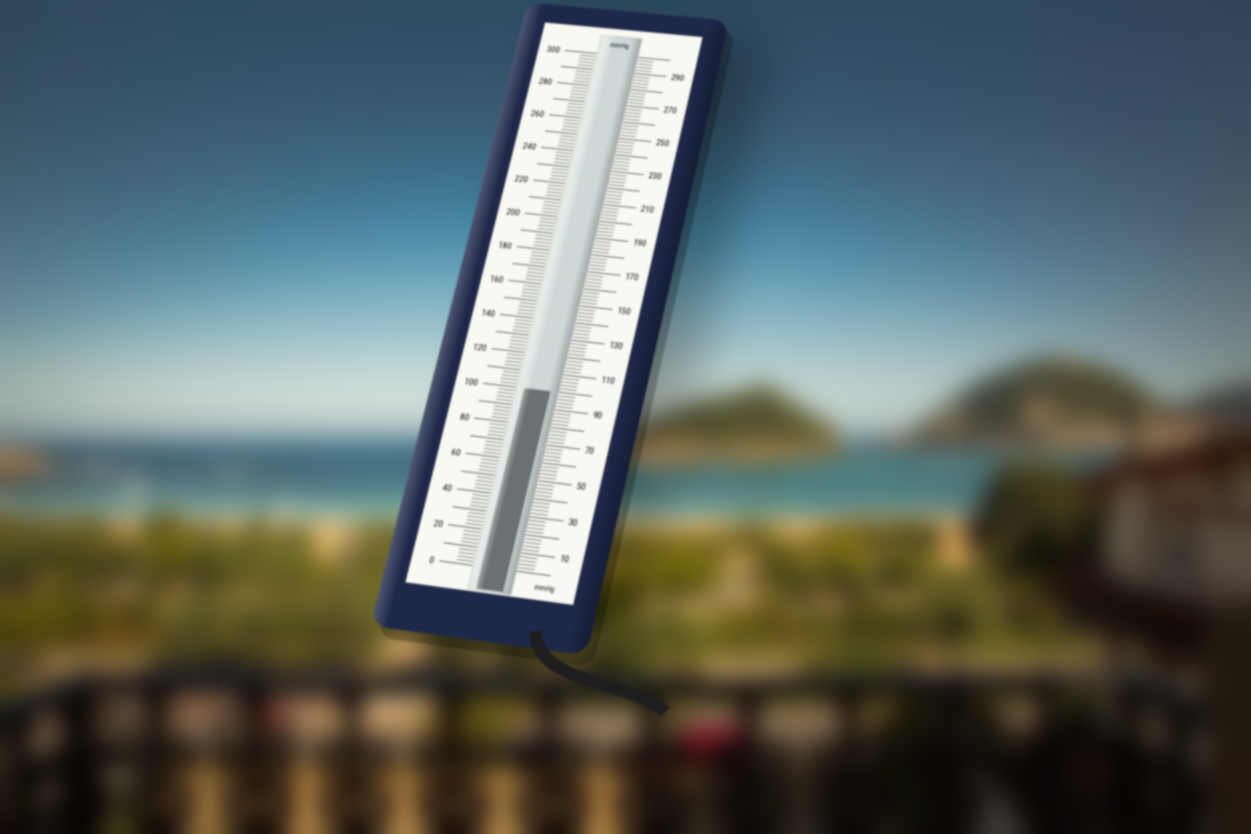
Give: 100
